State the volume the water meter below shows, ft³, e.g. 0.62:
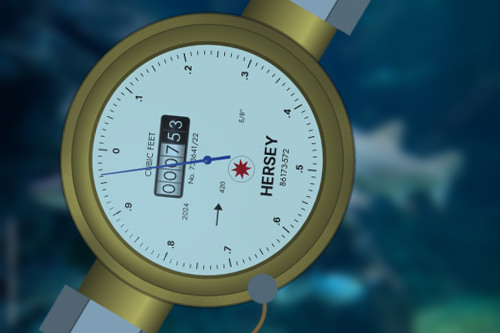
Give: 752.96
